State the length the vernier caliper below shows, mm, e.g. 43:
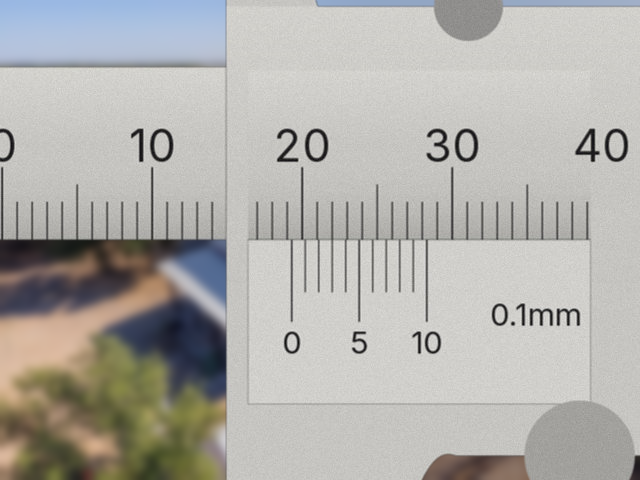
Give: 19.3
